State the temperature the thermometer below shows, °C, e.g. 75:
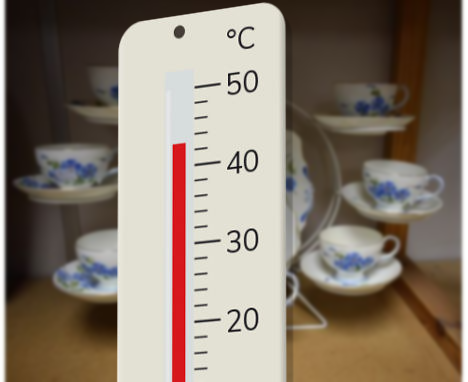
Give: 43
